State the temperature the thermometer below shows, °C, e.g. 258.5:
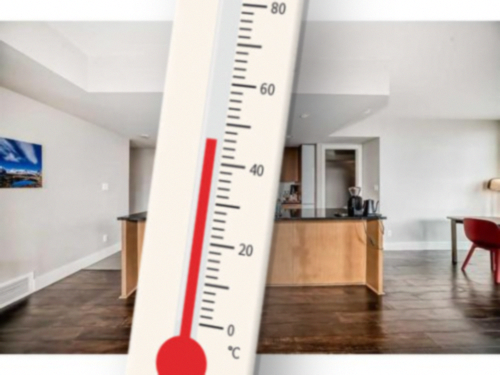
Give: 46
